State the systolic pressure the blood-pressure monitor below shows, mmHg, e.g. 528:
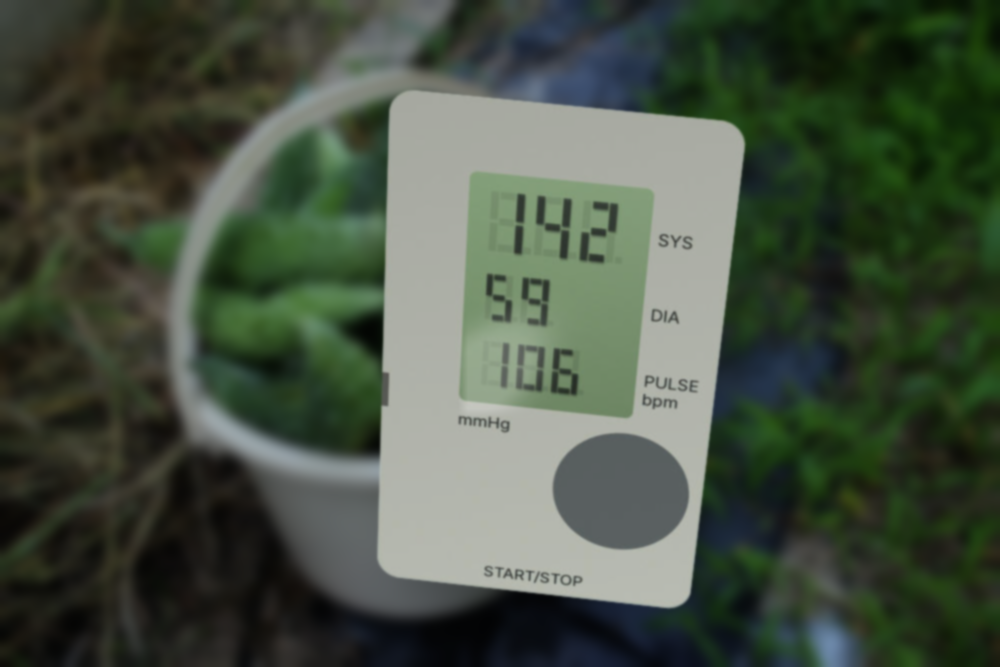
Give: 142
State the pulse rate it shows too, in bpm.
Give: 106
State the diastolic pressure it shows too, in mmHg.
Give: 59
